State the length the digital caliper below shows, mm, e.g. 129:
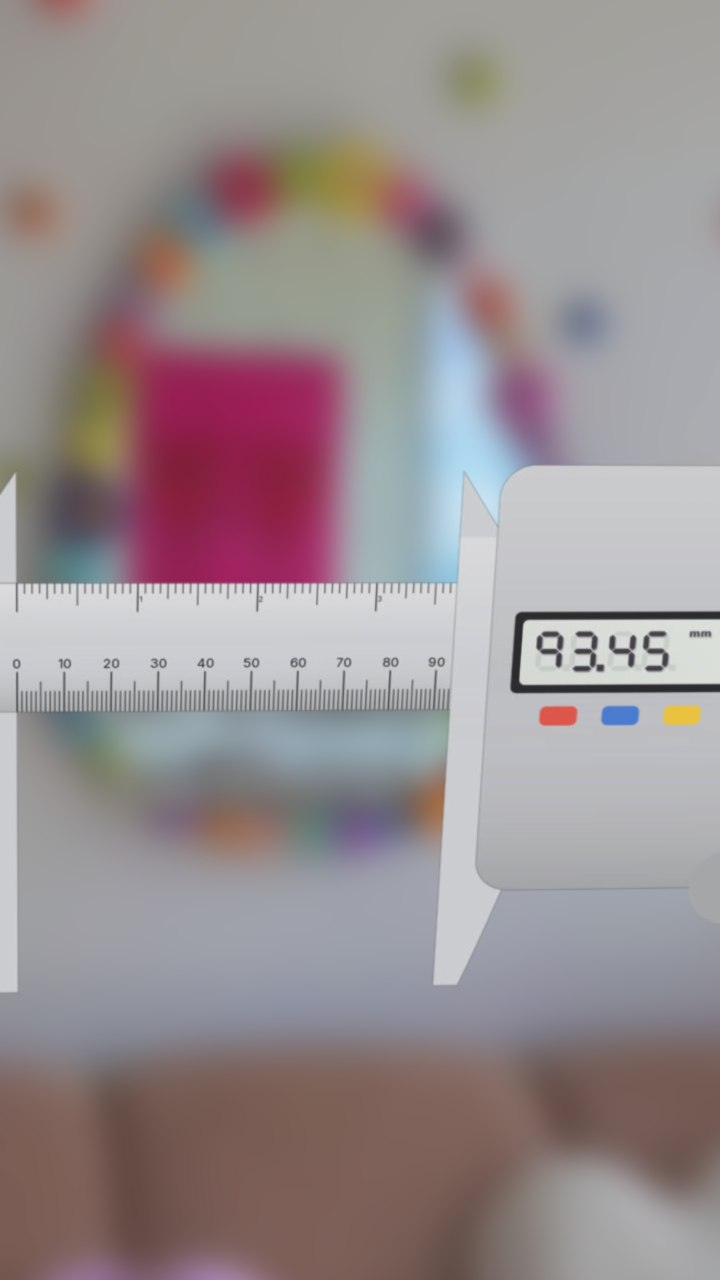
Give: 93.45
